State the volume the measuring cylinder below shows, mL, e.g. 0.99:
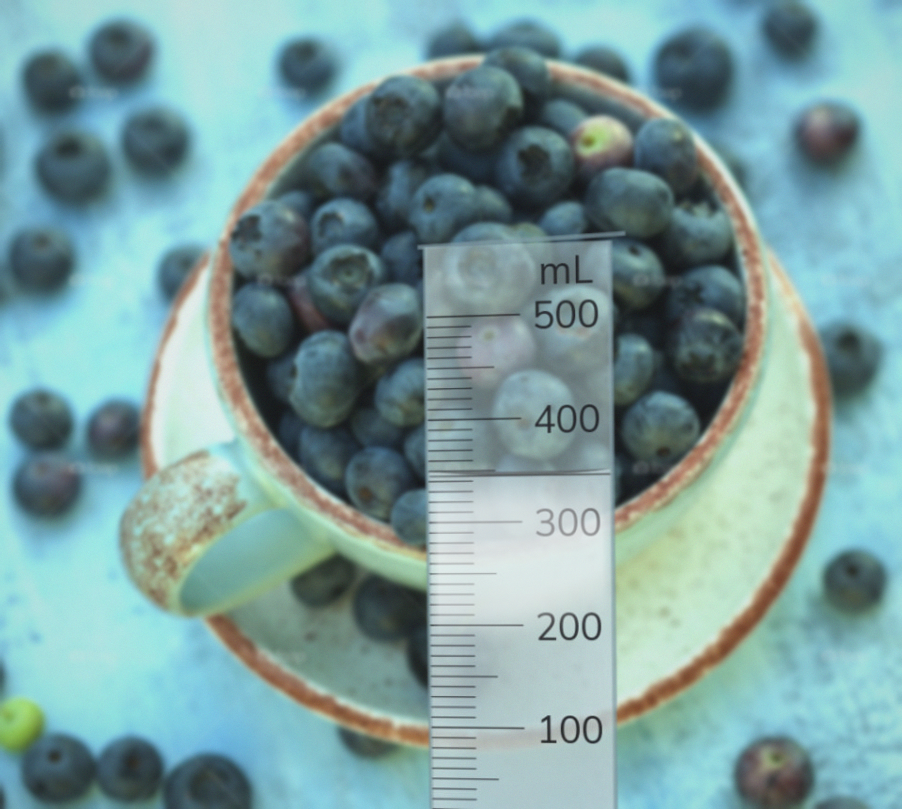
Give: 345
